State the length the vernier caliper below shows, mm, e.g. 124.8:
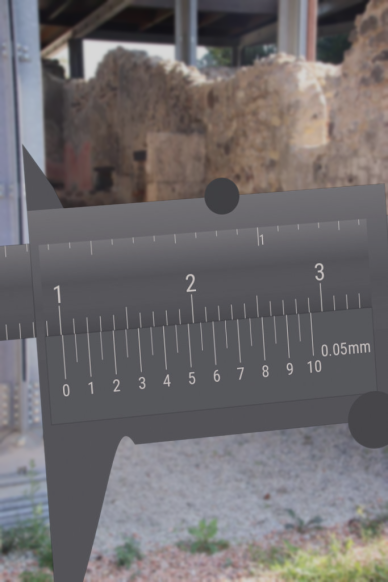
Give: 10.1
